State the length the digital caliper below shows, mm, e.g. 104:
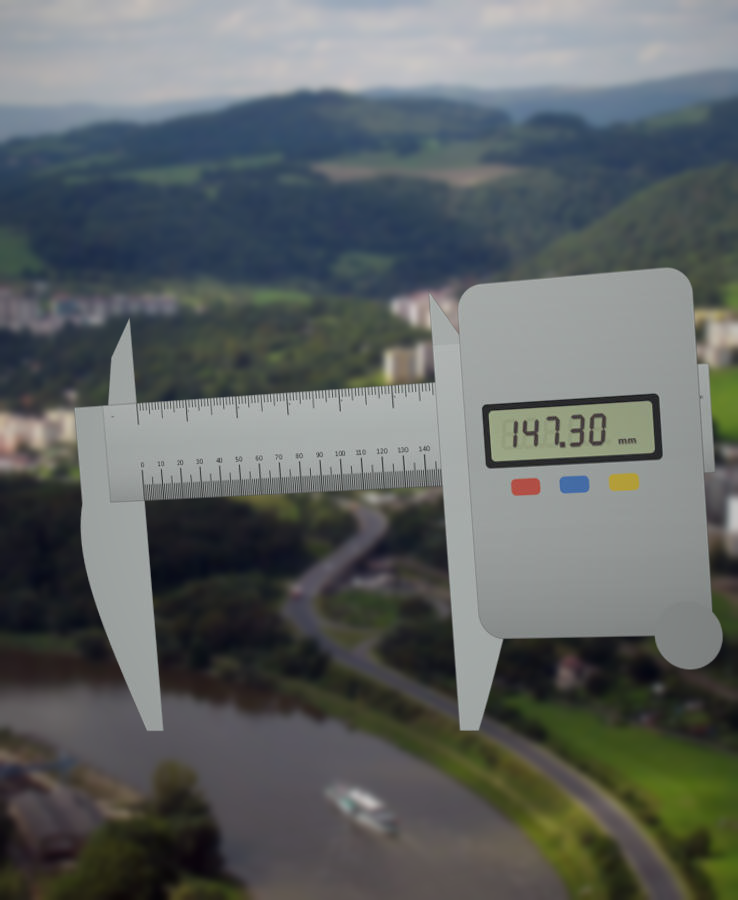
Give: 147.30
